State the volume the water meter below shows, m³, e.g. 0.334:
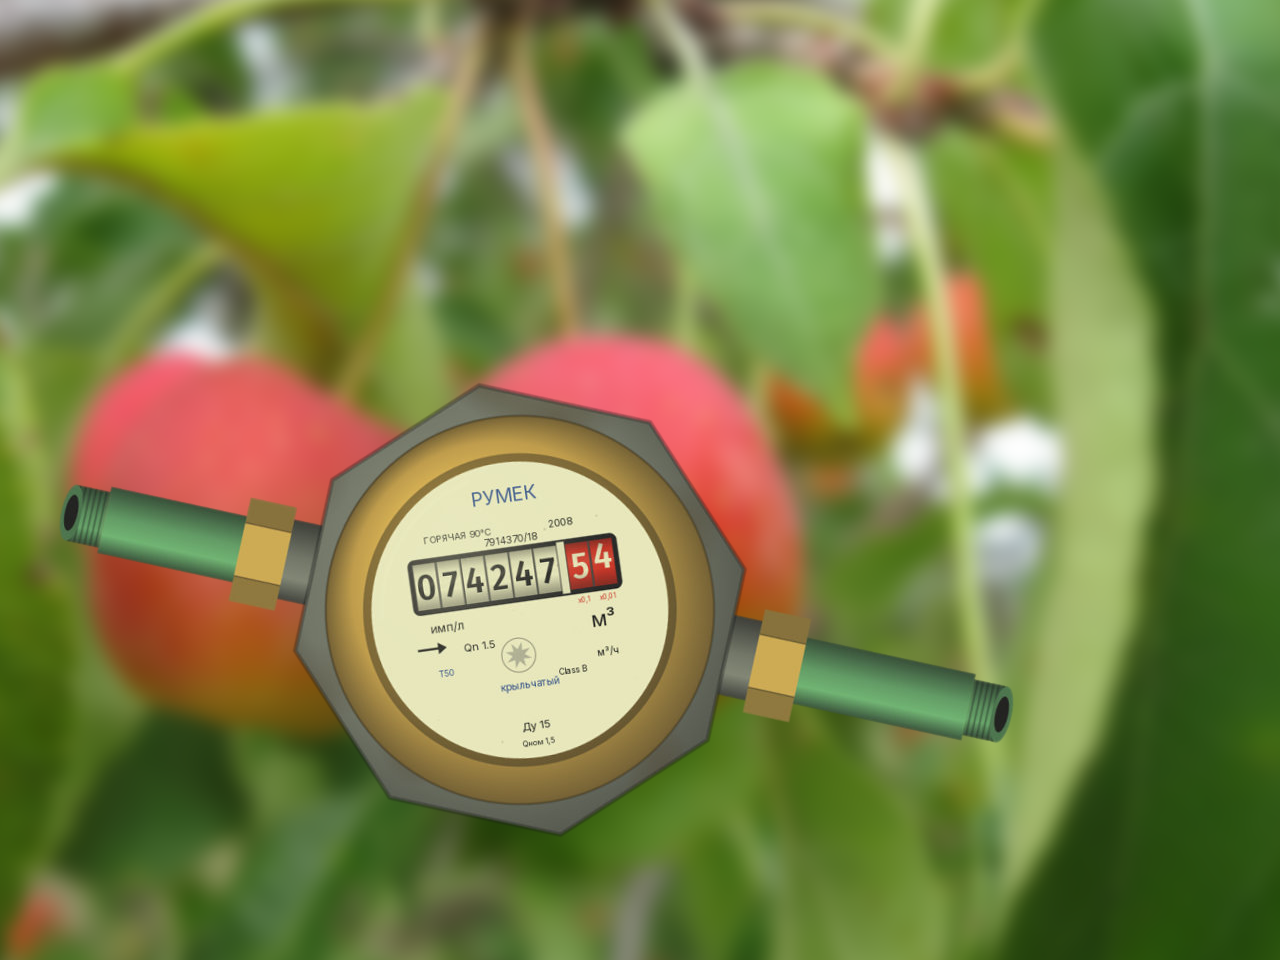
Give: 74247.54
